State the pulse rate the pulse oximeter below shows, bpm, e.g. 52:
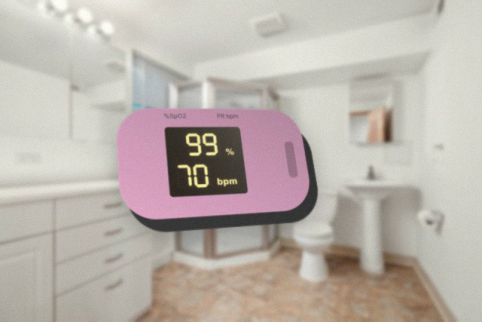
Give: 70
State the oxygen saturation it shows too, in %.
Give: 99
